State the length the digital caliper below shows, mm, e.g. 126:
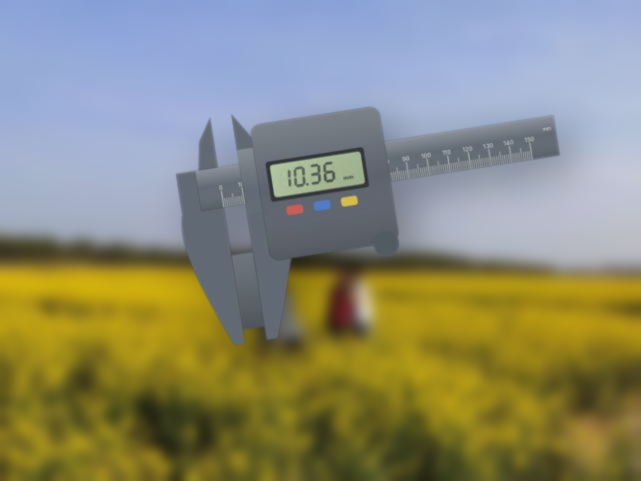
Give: 10.36
